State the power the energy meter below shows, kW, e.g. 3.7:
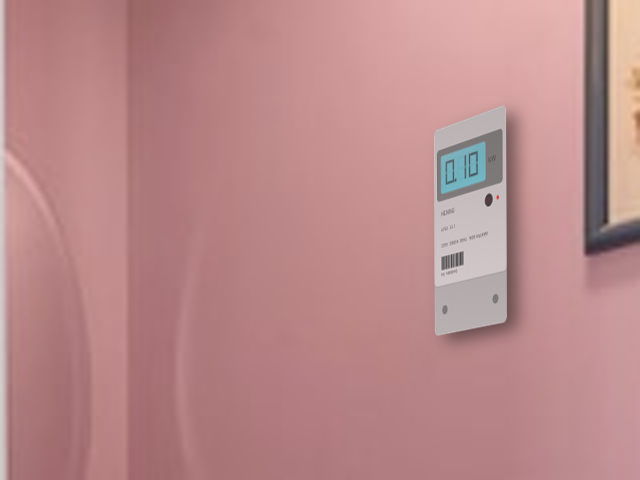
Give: 0.10
